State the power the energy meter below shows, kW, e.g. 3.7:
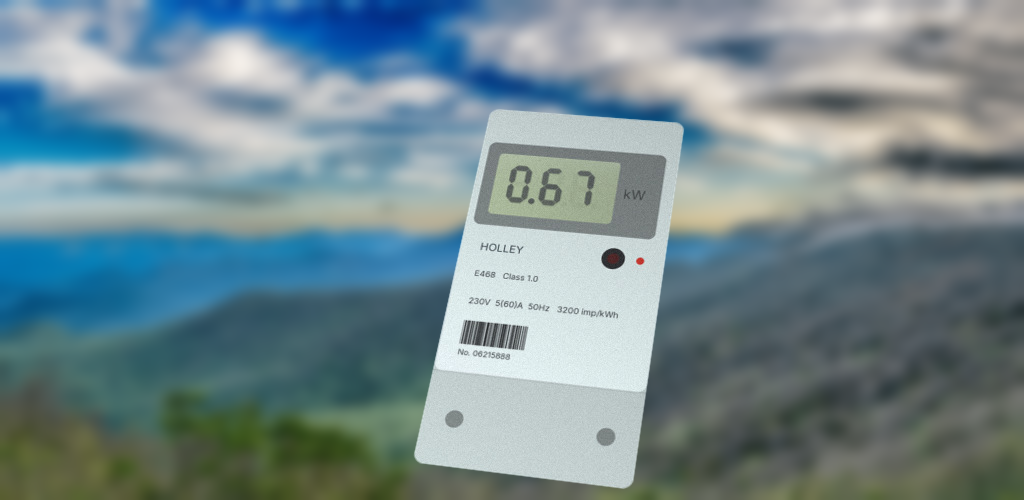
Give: 0.67
